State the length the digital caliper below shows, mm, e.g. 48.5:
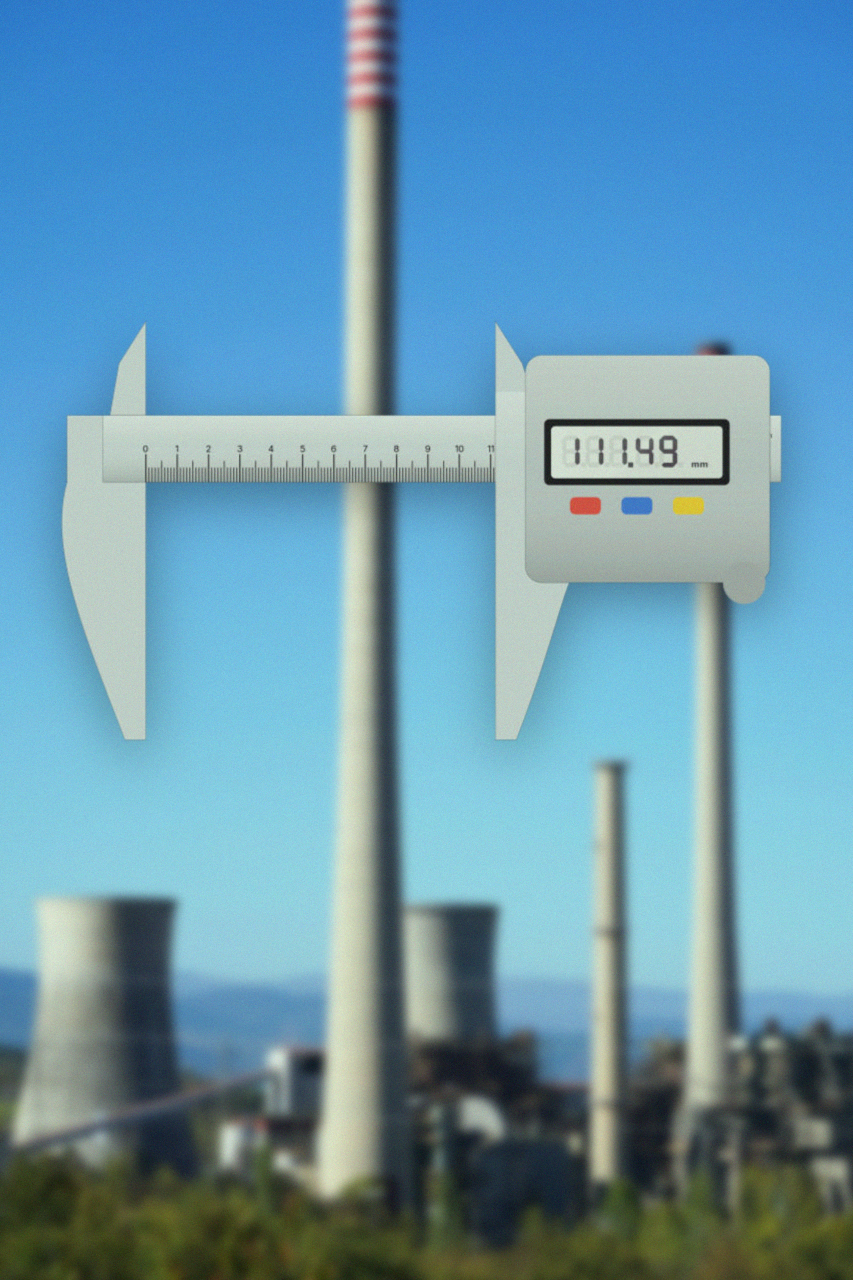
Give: 111.49
